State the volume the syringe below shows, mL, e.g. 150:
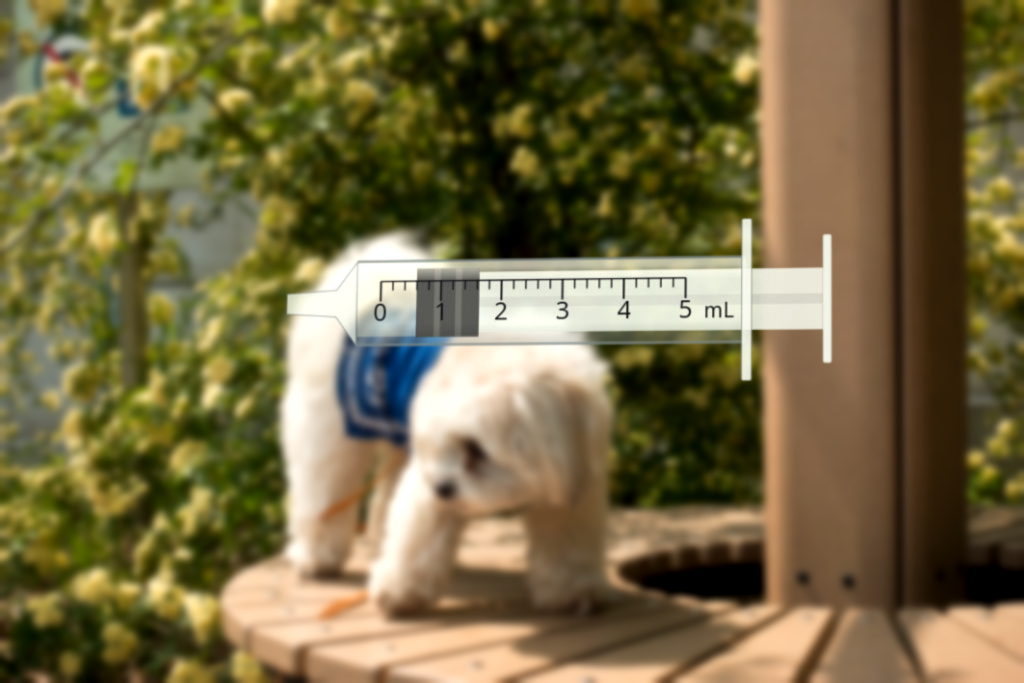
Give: 0.6
